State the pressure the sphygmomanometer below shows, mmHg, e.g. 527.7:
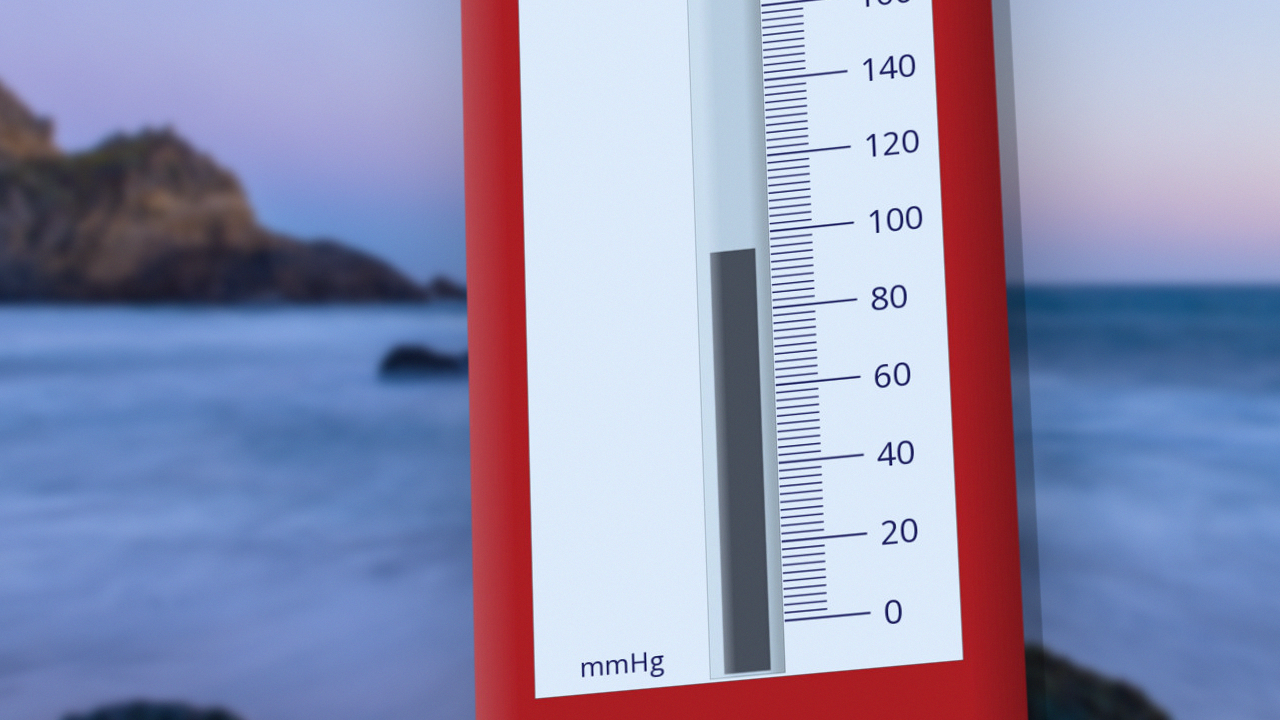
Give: 96
